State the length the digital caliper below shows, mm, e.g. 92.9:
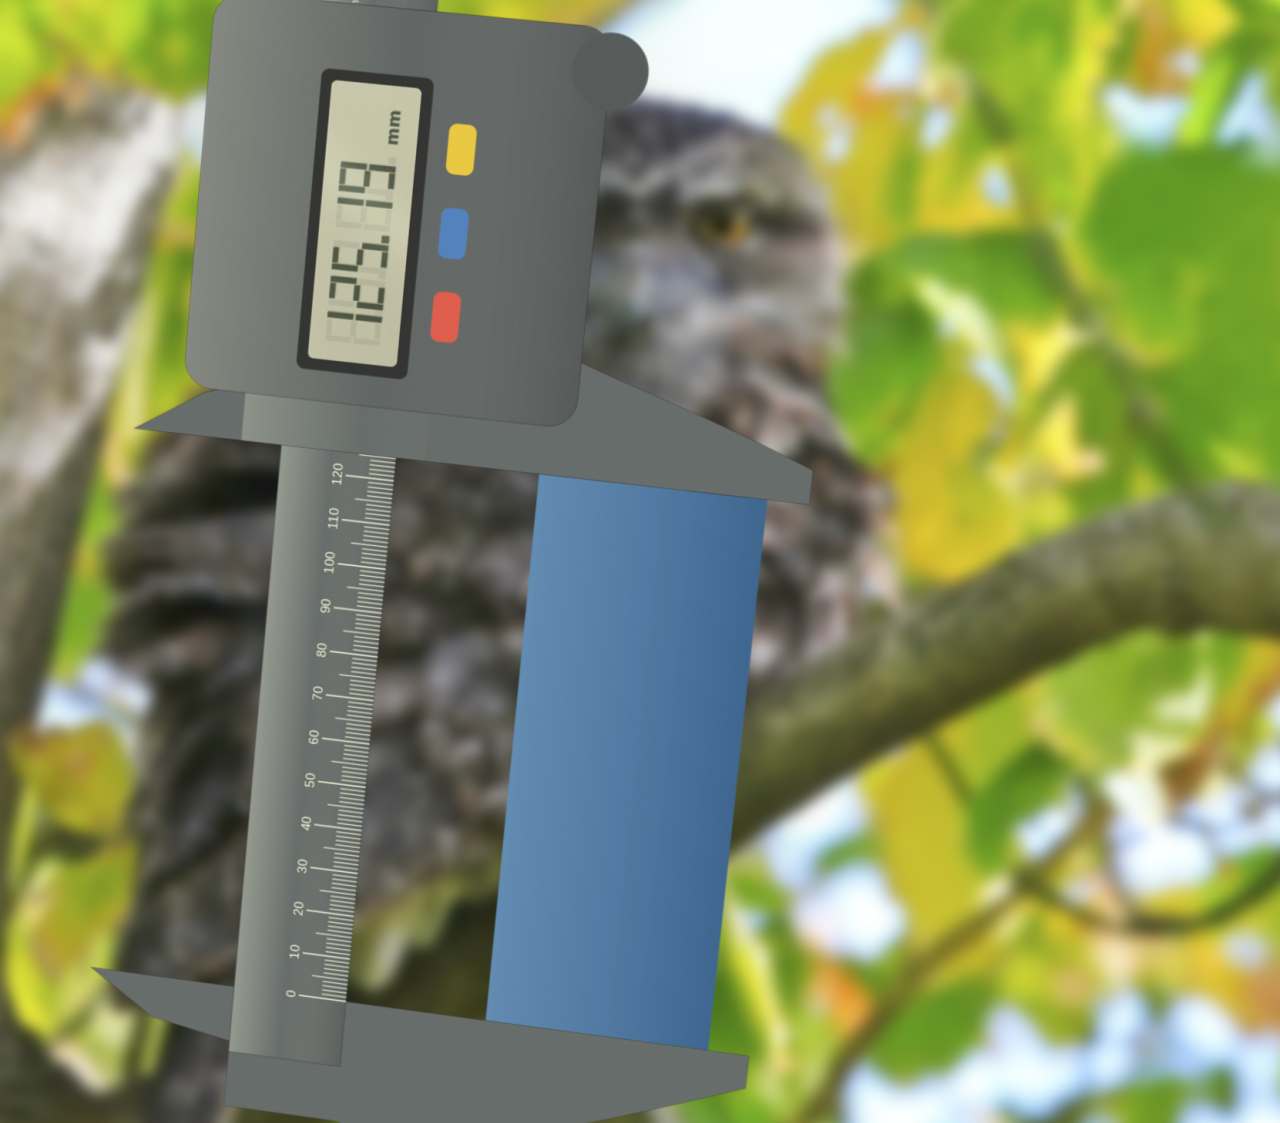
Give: 125.19
